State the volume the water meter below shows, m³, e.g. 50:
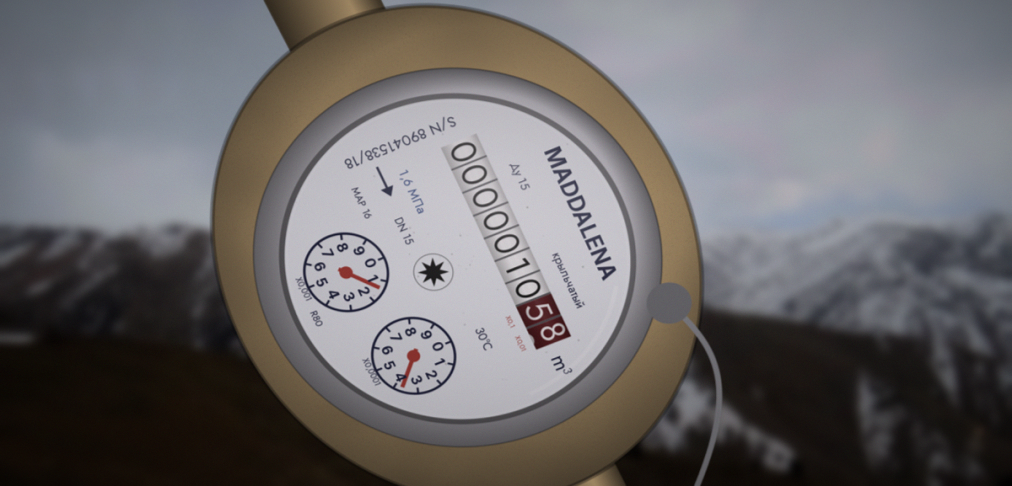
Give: 10.5813
